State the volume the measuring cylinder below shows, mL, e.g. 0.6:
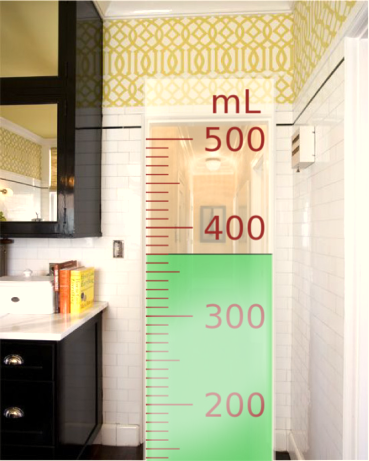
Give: 370
